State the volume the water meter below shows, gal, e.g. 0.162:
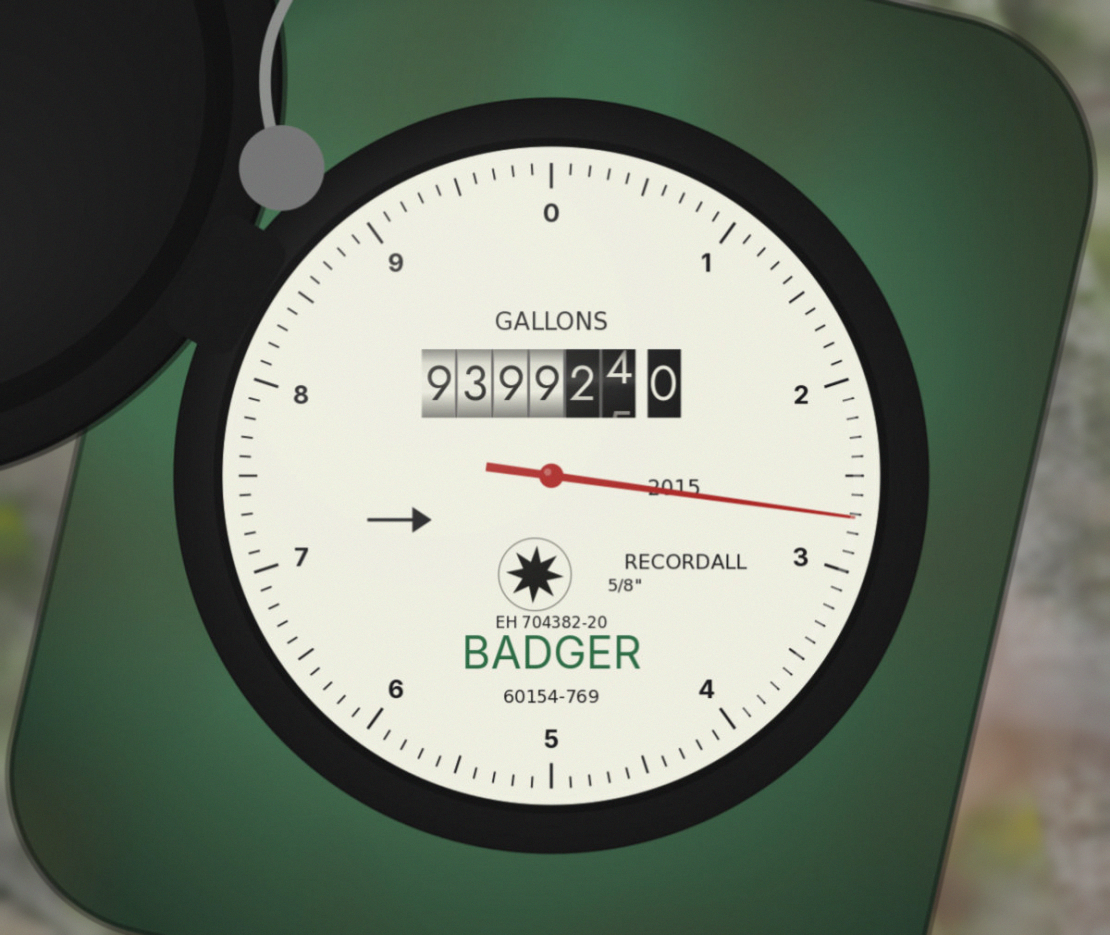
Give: 9399242.7
